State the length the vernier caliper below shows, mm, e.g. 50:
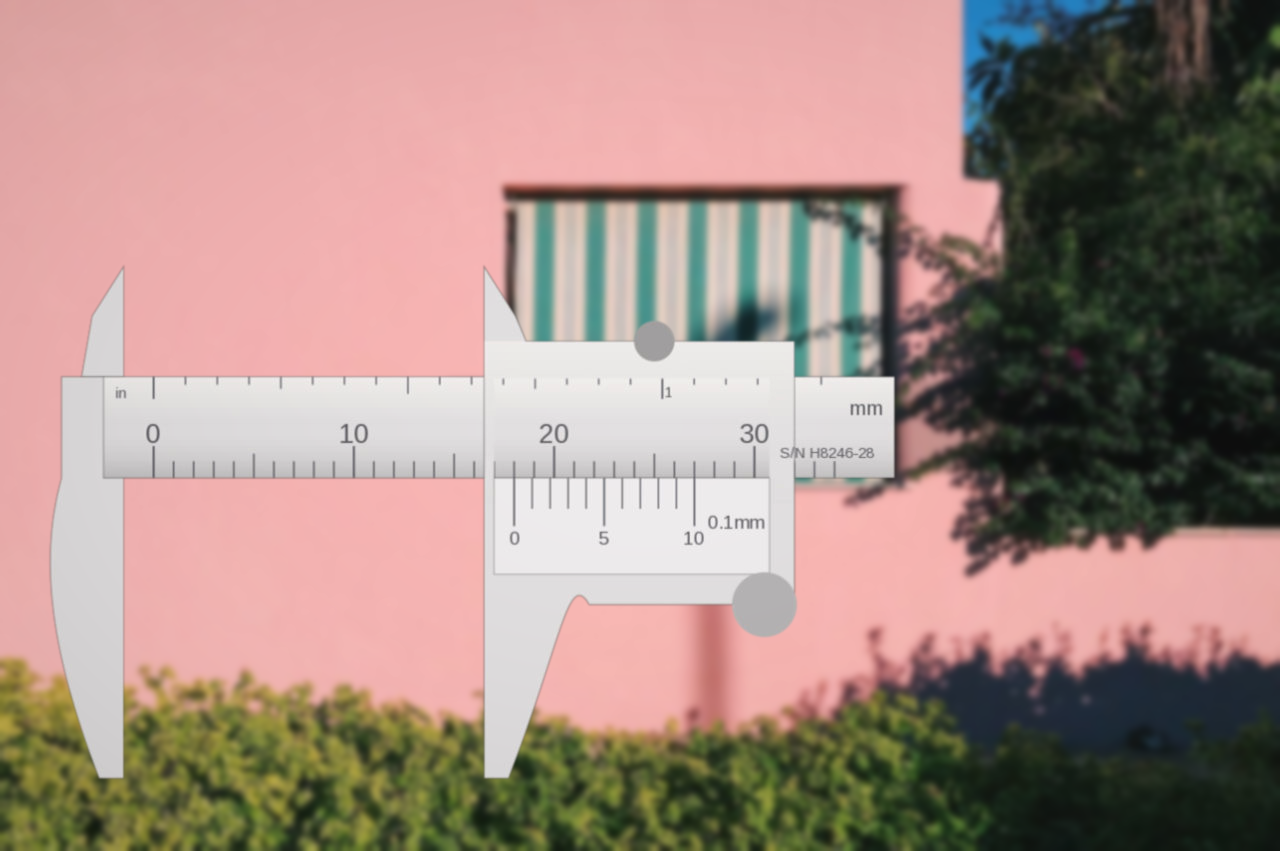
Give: 18.0
